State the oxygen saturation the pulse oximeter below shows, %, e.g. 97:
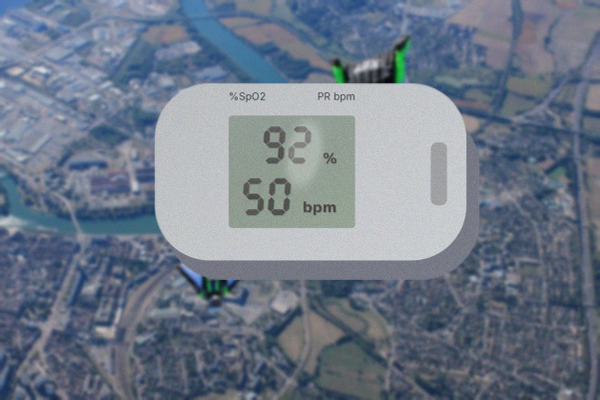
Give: 92
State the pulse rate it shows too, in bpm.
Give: 50
